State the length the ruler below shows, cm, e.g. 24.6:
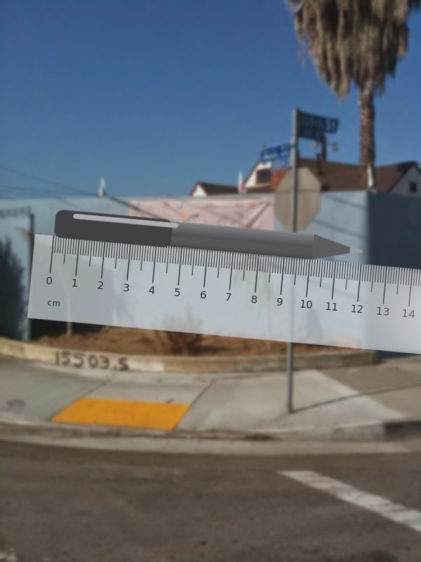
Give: 12
